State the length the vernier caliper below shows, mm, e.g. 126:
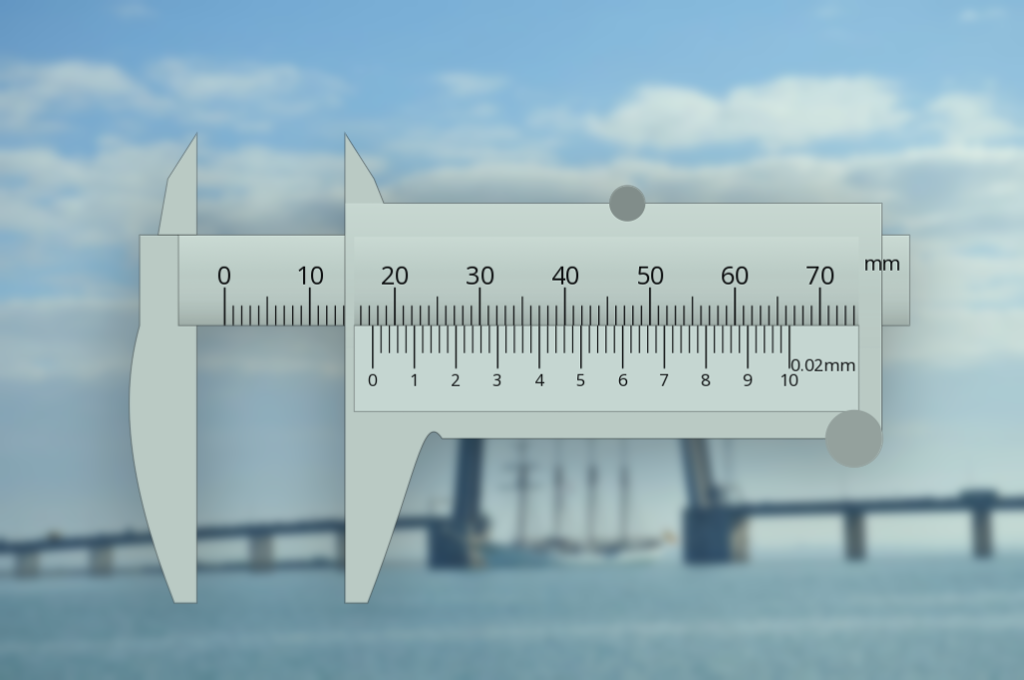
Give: 17.4
